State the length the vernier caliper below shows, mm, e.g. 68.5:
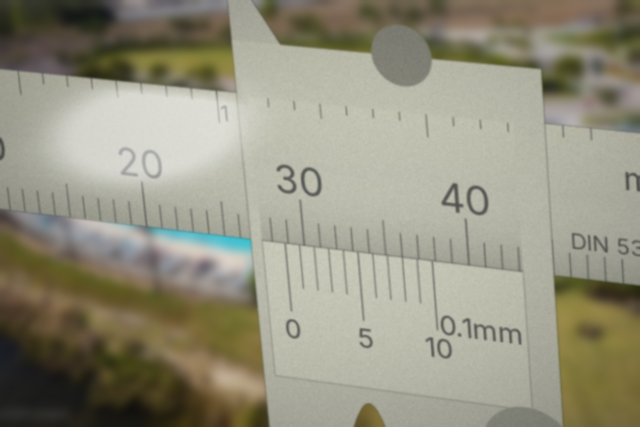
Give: 28.8
